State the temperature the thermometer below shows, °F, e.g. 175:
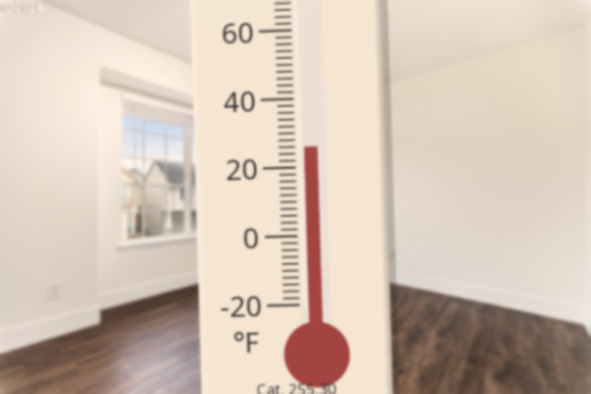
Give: 26
